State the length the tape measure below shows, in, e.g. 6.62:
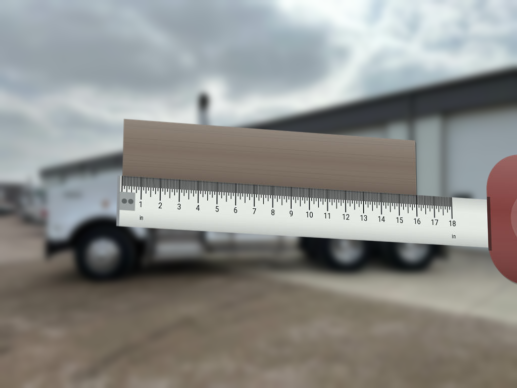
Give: 16
